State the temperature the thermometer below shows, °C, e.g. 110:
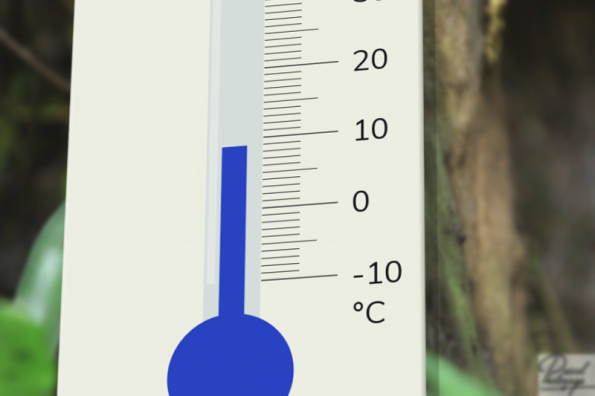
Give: 9
